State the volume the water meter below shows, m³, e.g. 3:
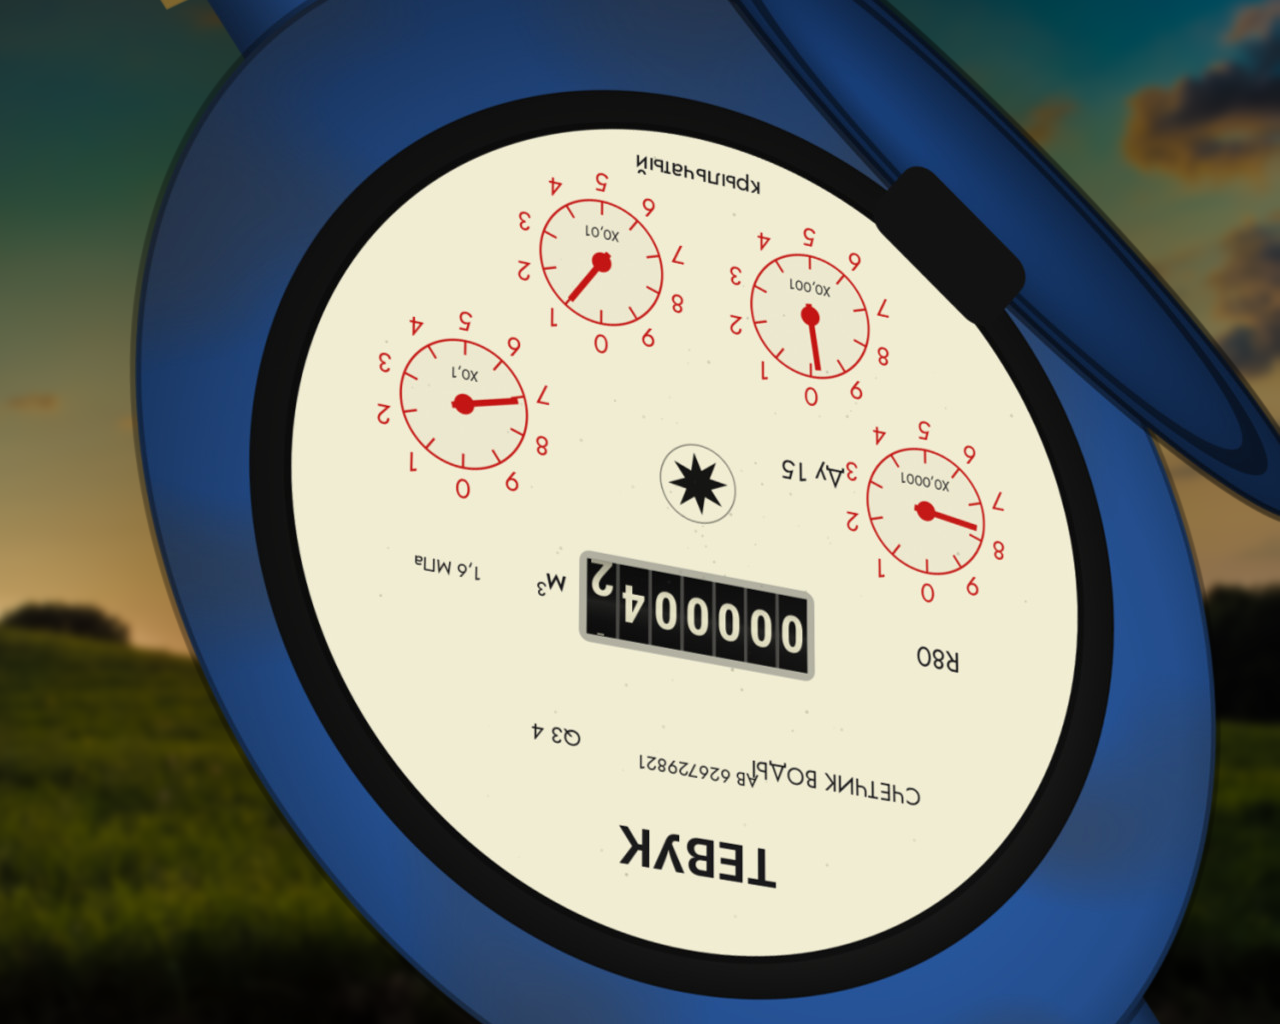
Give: 41.7097
